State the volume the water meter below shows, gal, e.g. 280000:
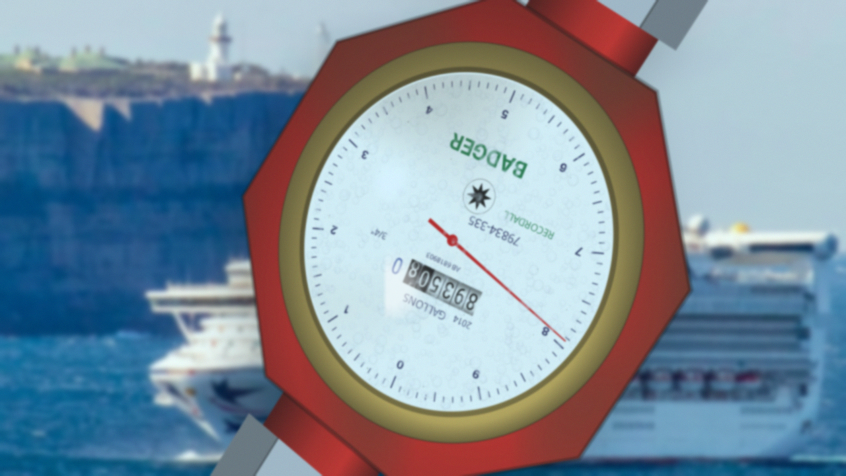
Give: 8935077.9
